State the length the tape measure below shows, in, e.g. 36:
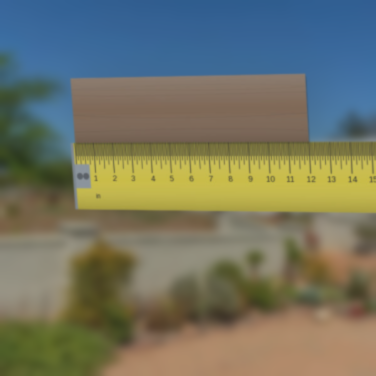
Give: 12
